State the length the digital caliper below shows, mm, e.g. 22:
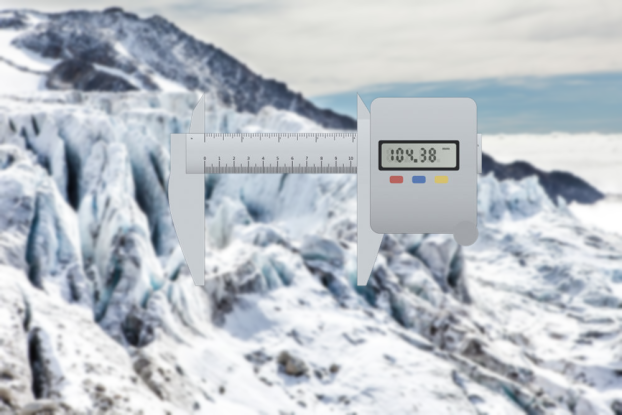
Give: 104.38
